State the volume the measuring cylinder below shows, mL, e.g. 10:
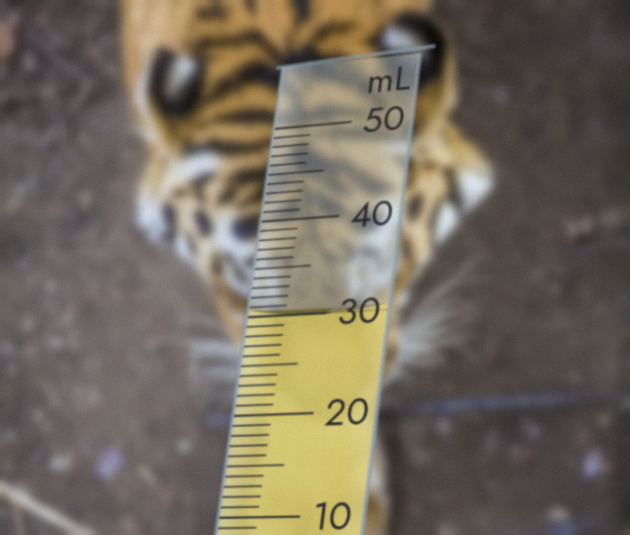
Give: 30
